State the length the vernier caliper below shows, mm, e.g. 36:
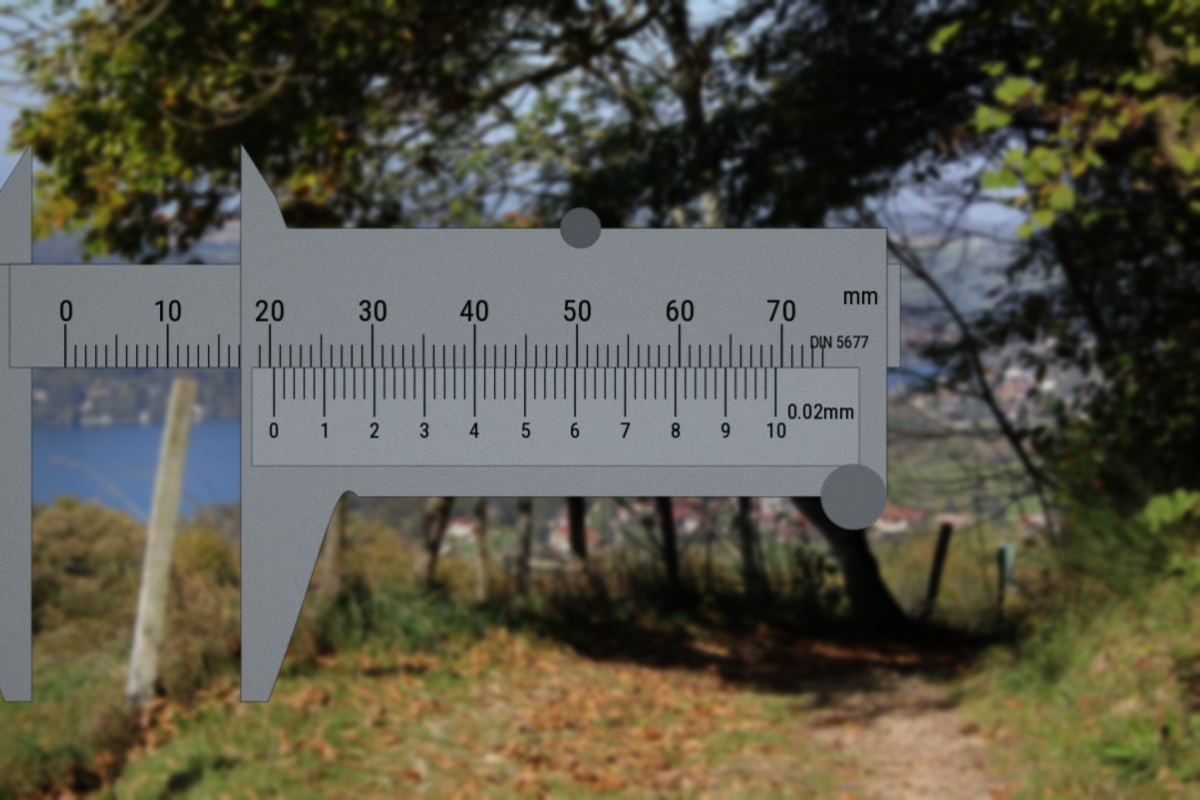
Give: 20.4
